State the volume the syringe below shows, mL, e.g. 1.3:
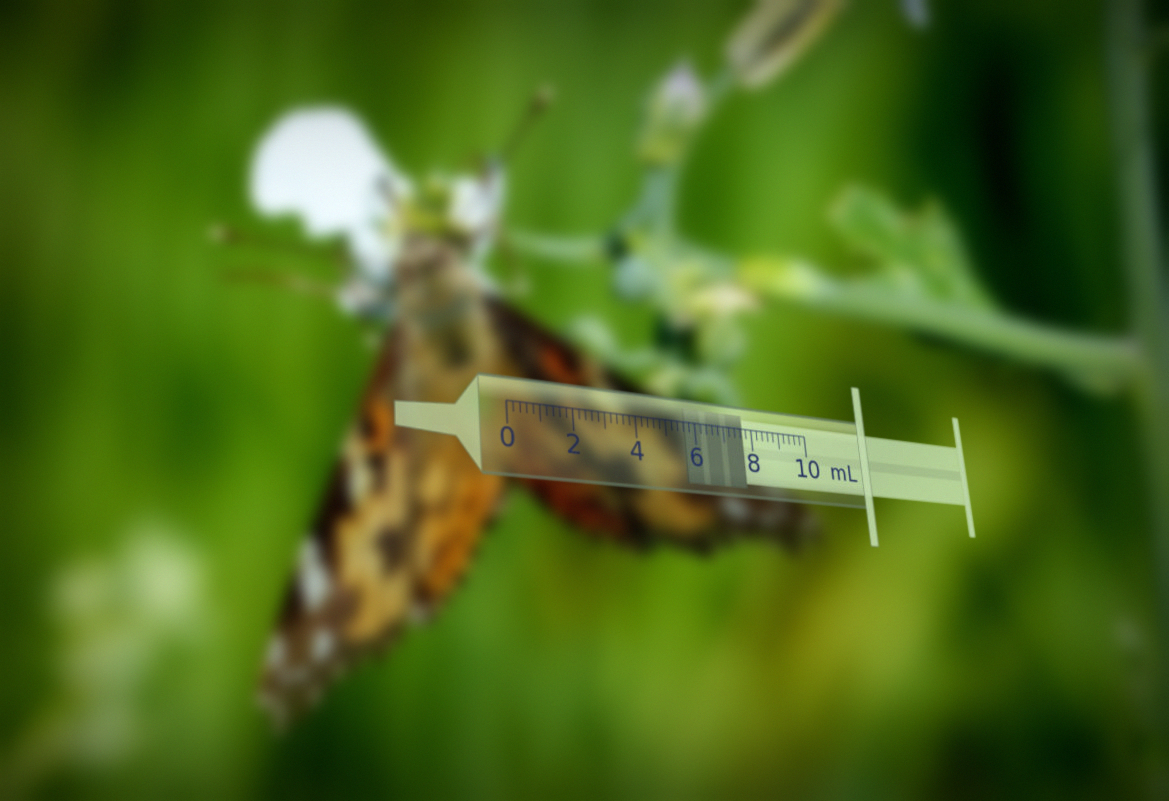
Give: 5.6
